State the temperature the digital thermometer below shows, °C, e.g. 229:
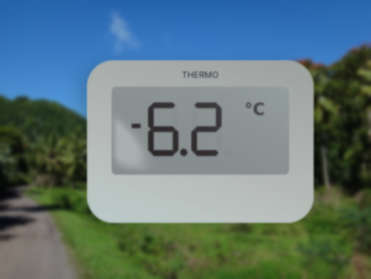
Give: -6.2
